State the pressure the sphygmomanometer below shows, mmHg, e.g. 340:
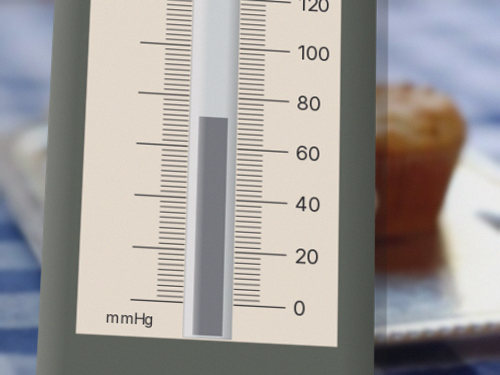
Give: 72
